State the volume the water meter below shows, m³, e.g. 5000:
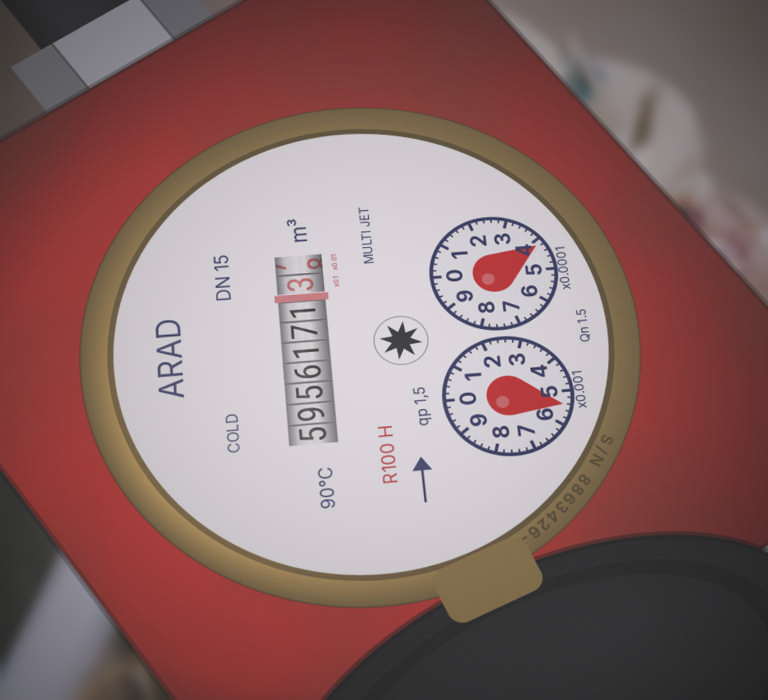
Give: 5956171.3754
